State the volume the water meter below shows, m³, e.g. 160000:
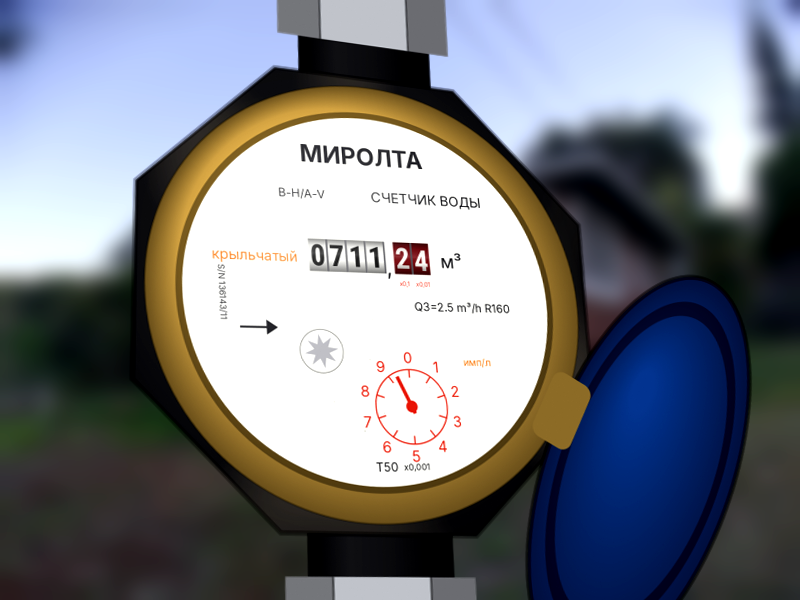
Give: 711.239
